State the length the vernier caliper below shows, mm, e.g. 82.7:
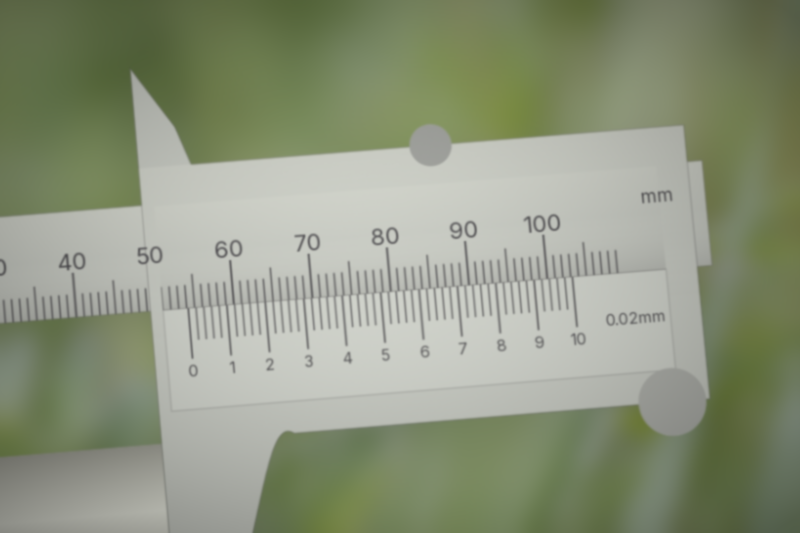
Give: 54.2
